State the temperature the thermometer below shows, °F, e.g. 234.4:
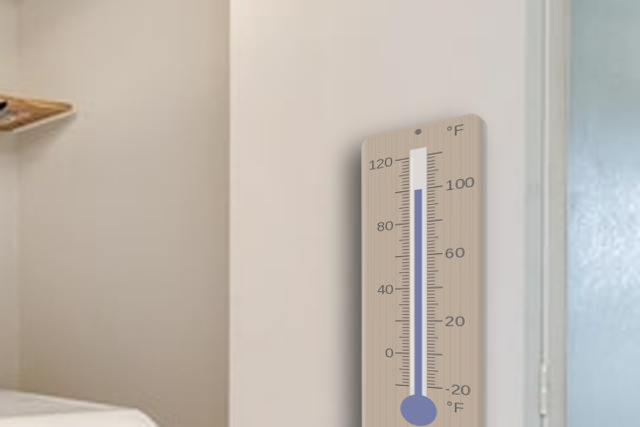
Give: 100
